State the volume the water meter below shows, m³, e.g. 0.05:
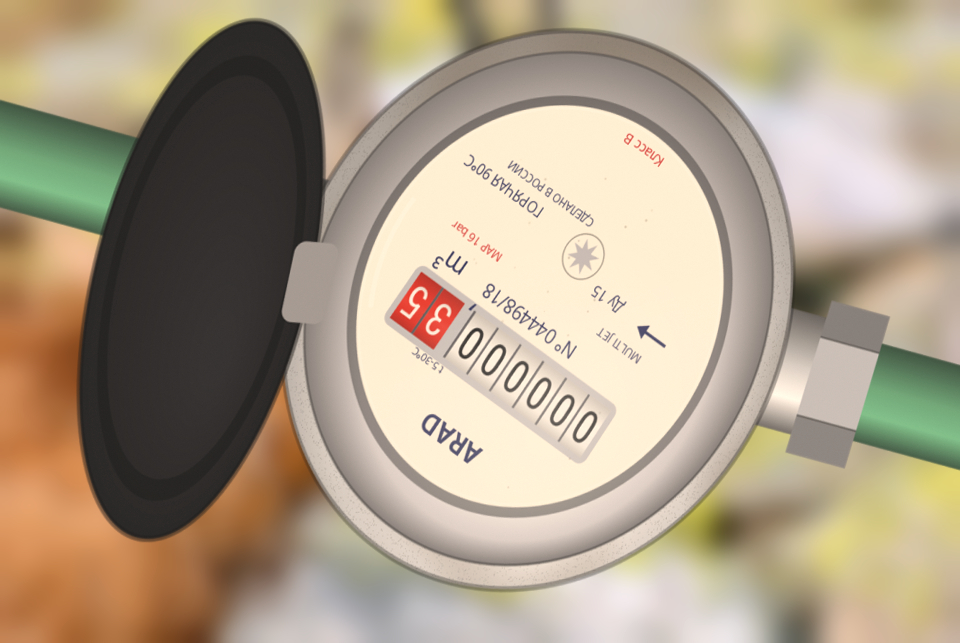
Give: 0.35
